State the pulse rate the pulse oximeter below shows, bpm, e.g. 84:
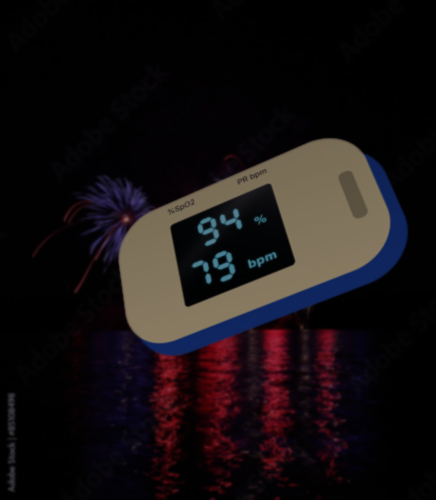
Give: 79
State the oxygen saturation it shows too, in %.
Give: 94
